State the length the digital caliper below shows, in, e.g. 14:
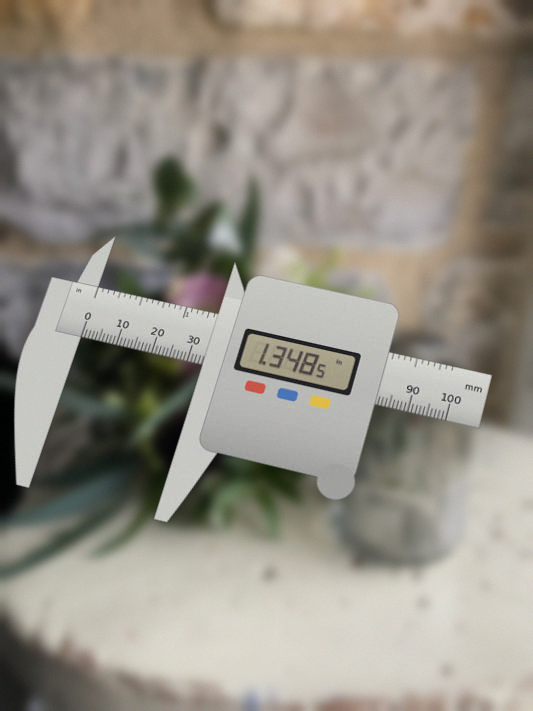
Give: 1.3485
